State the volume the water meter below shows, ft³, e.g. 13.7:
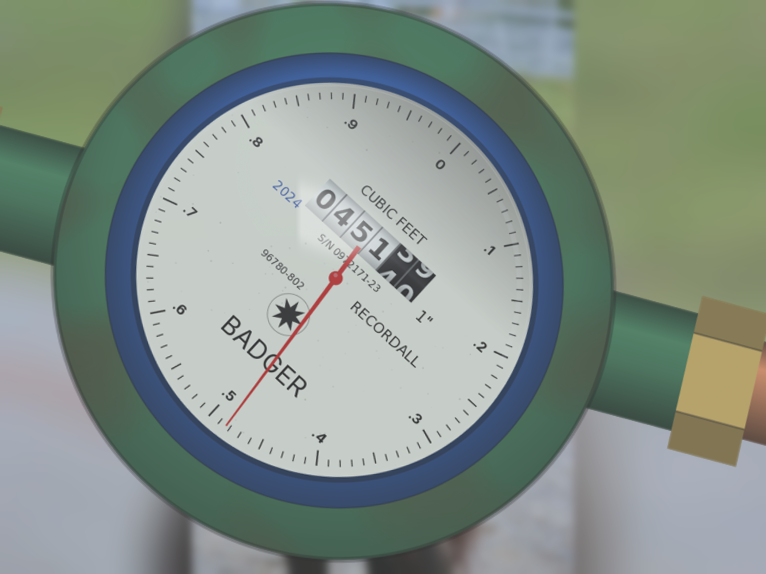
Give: 45139.48
